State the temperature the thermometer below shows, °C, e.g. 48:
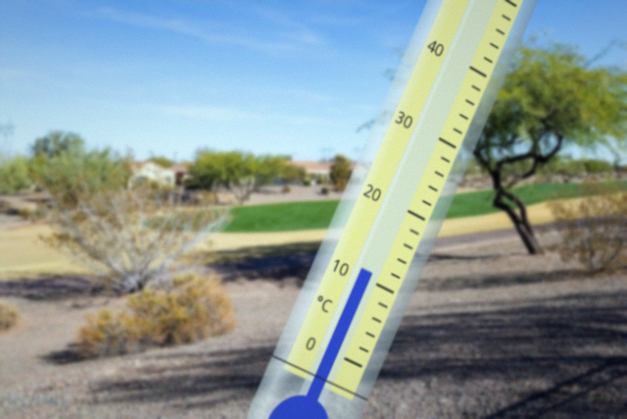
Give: 11
